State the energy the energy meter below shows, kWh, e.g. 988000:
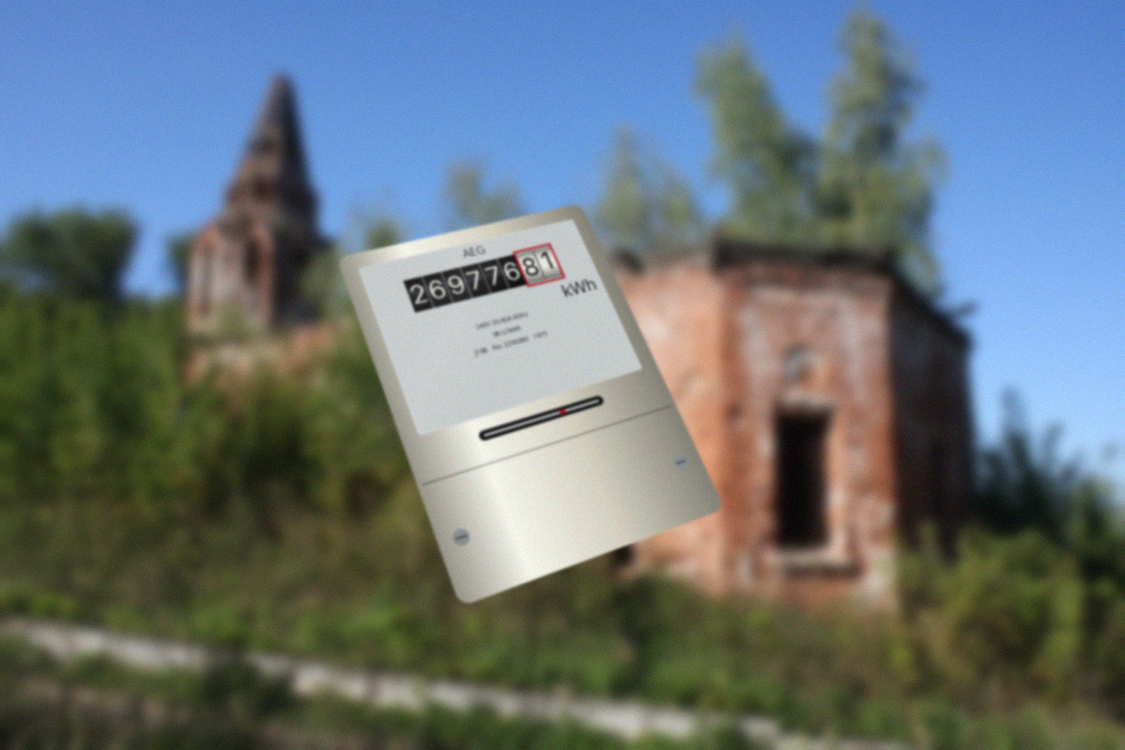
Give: 269776.81
